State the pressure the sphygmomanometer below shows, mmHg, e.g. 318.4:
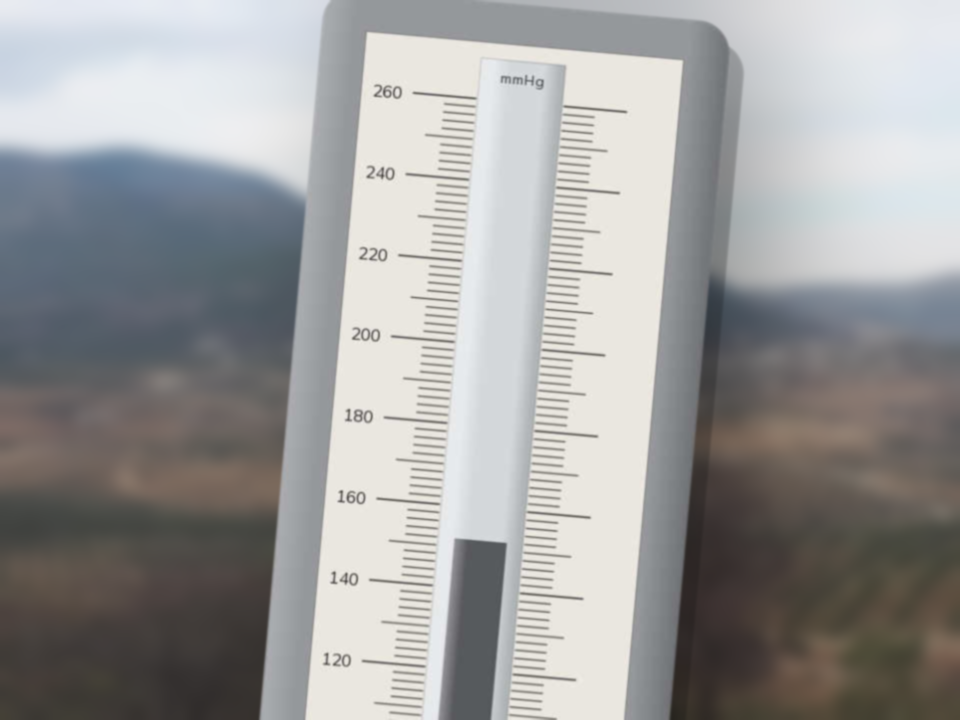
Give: 152
